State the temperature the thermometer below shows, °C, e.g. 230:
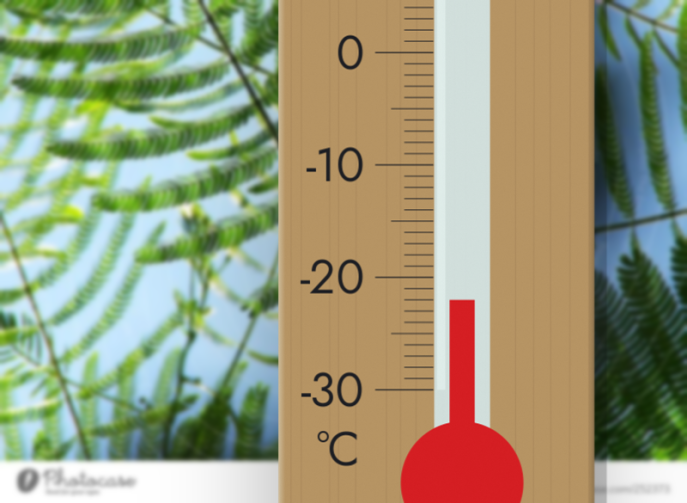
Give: -22
